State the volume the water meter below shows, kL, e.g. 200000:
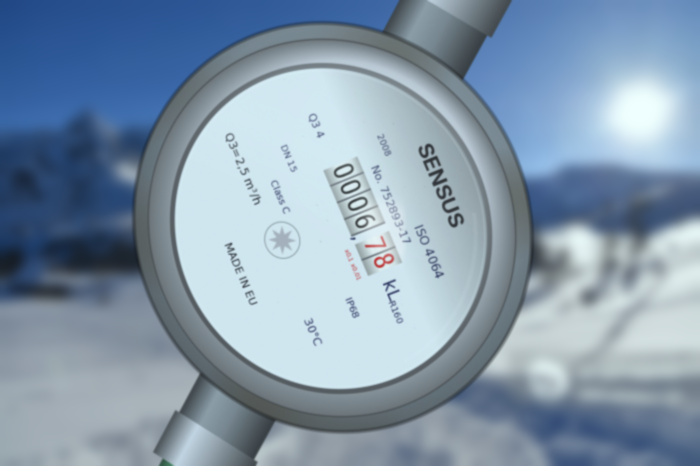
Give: 6.78
